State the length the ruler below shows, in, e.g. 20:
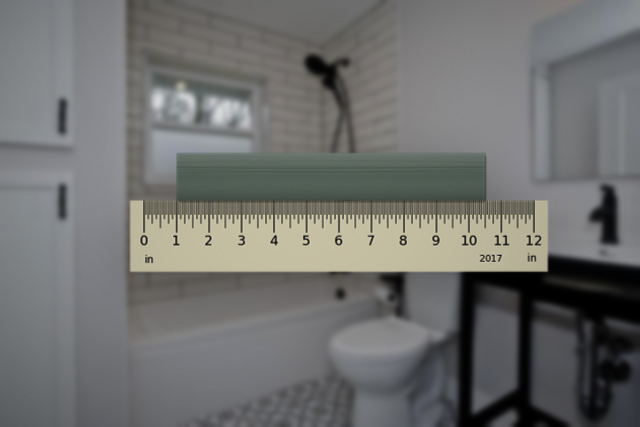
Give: 9.5
